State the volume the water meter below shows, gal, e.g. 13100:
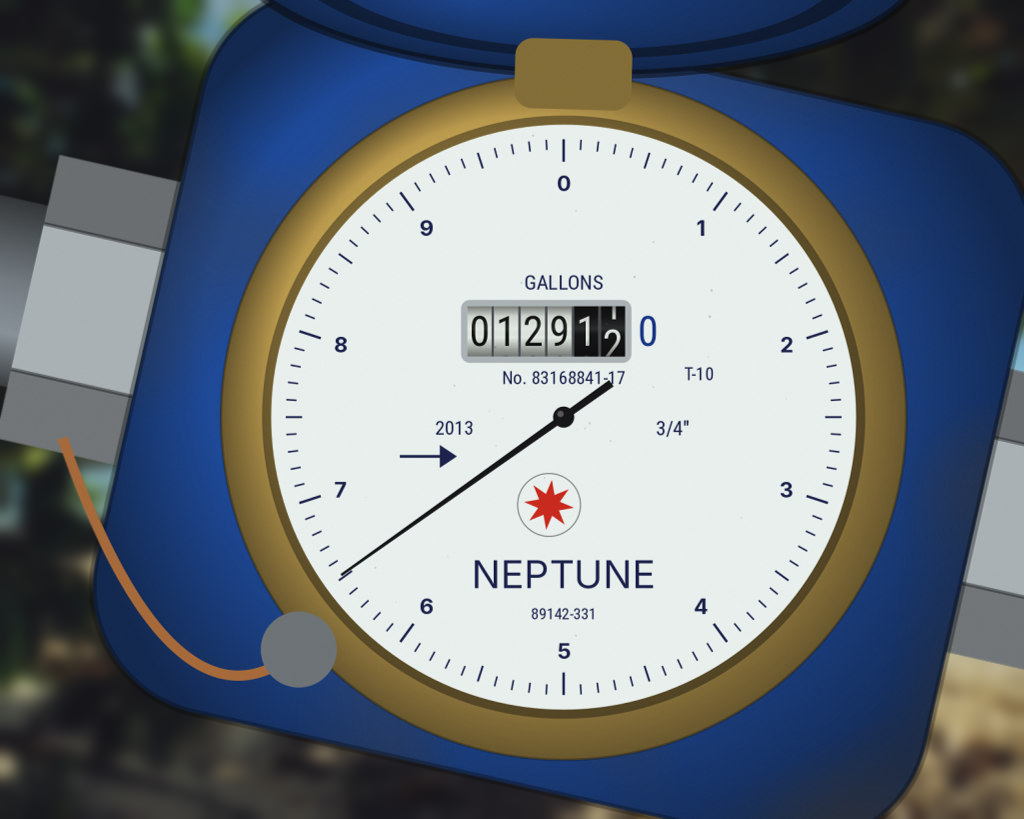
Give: 129116.5
